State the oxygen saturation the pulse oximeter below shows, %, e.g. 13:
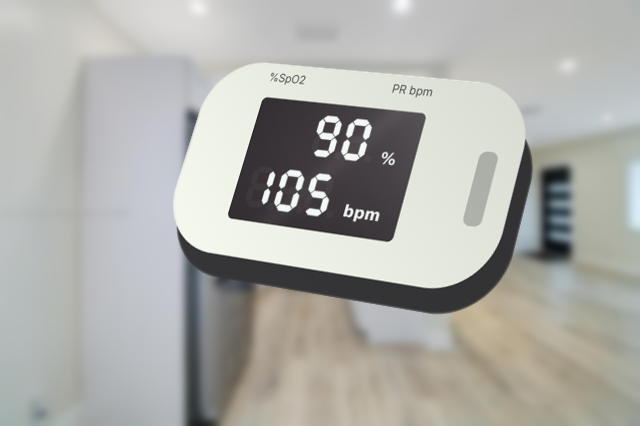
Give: 90
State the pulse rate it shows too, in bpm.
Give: 105
